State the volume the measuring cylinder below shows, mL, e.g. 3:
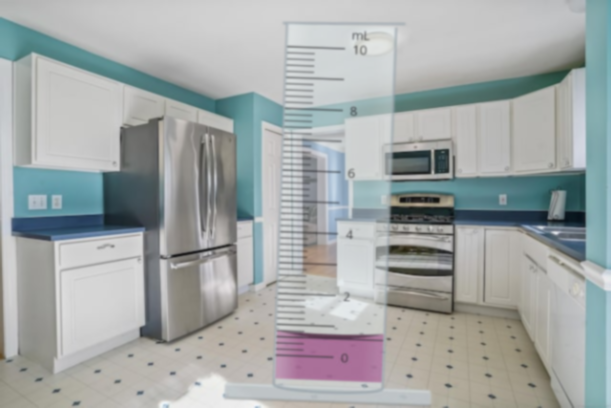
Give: 0.6
